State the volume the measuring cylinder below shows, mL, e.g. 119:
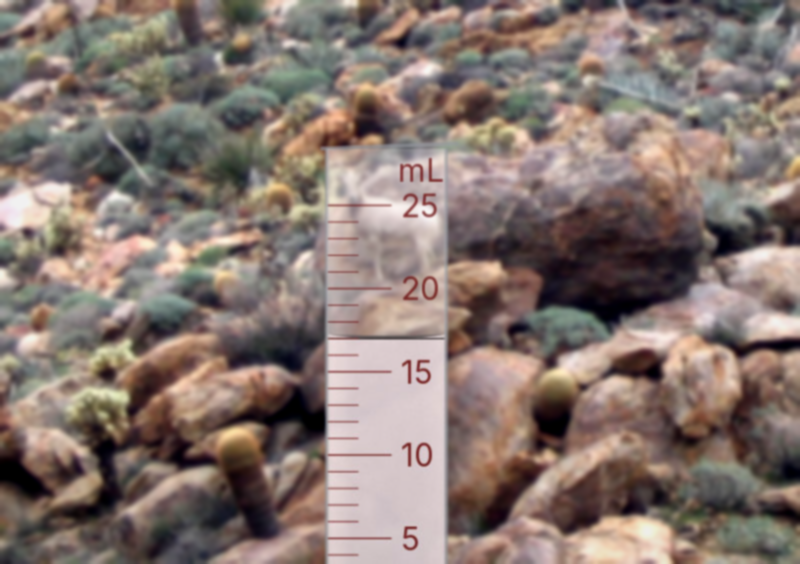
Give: 17
